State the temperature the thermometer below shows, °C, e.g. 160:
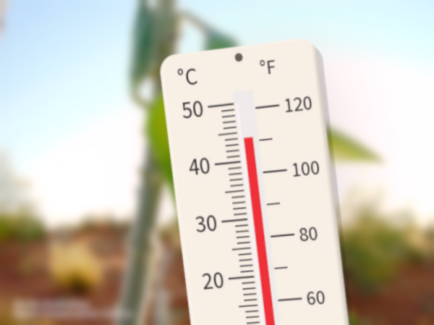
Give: 44
